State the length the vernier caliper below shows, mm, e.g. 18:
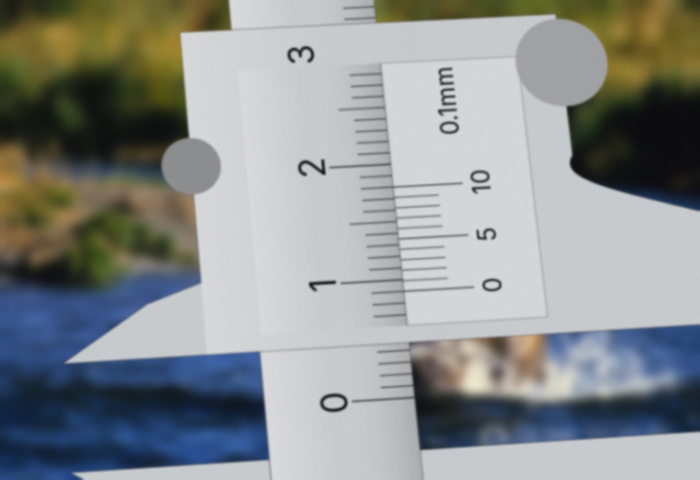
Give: 9.0
